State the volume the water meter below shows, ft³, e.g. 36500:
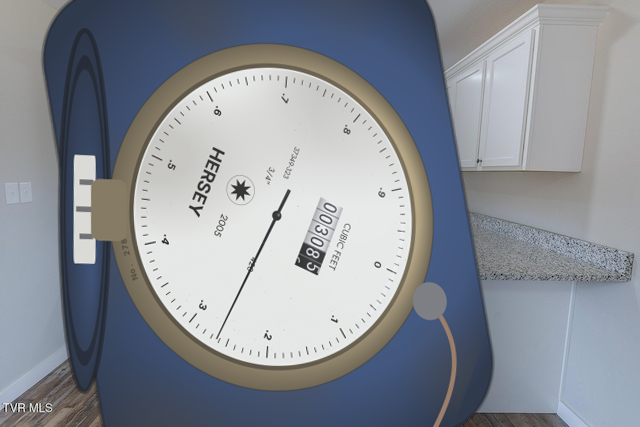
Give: 3085.26
